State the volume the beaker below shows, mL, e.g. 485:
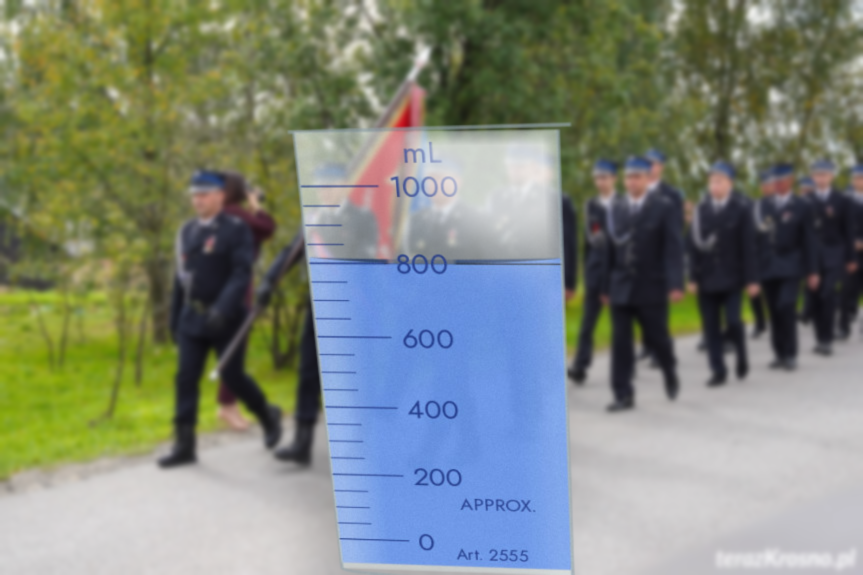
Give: 800
